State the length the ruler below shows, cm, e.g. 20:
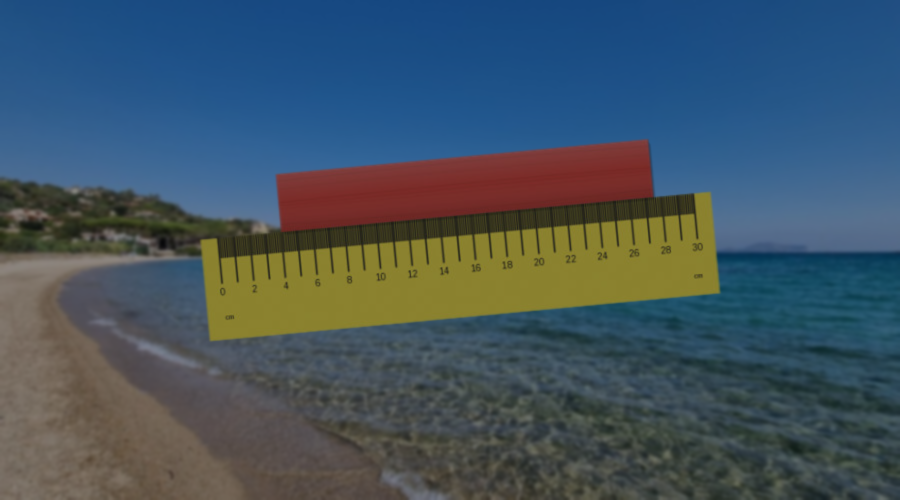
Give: 23.5
